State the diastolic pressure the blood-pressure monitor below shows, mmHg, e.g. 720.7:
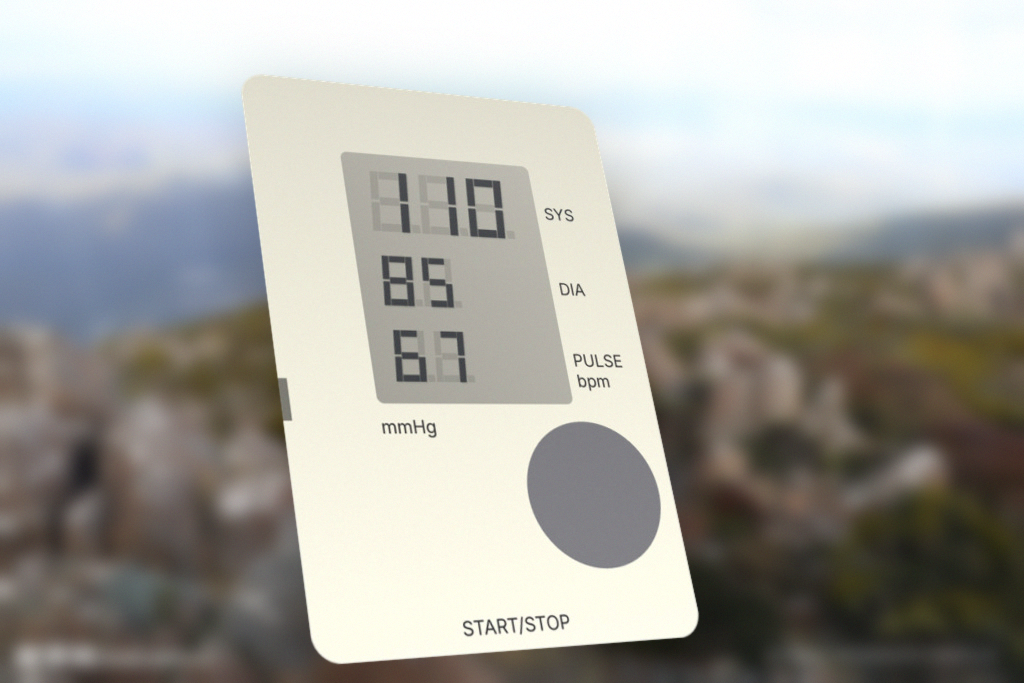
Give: 85
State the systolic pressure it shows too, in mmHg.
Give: 110
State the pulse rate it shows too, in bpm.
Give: 67
